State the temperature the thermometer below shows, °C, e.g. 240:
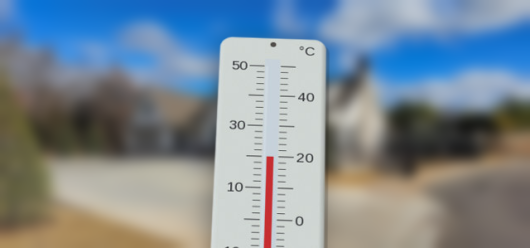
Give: 20
